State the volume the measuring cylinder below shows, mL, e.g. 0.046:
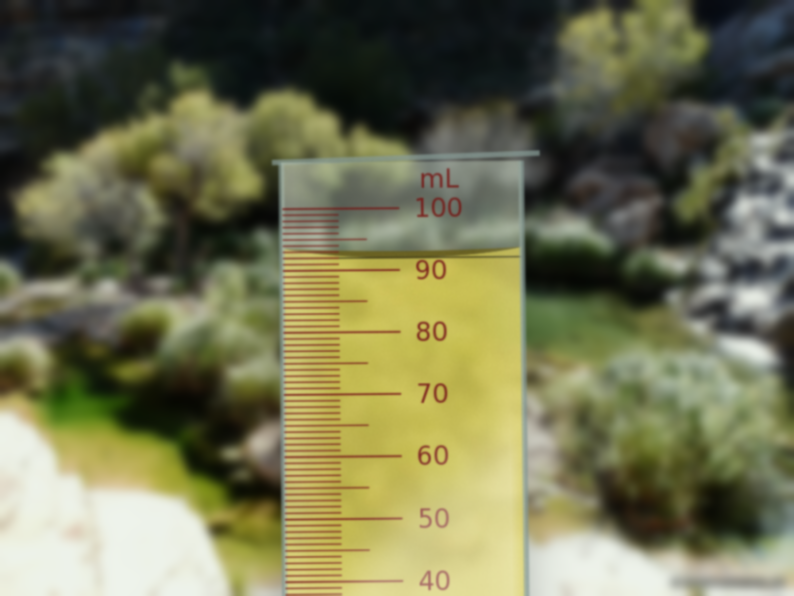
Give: 92
